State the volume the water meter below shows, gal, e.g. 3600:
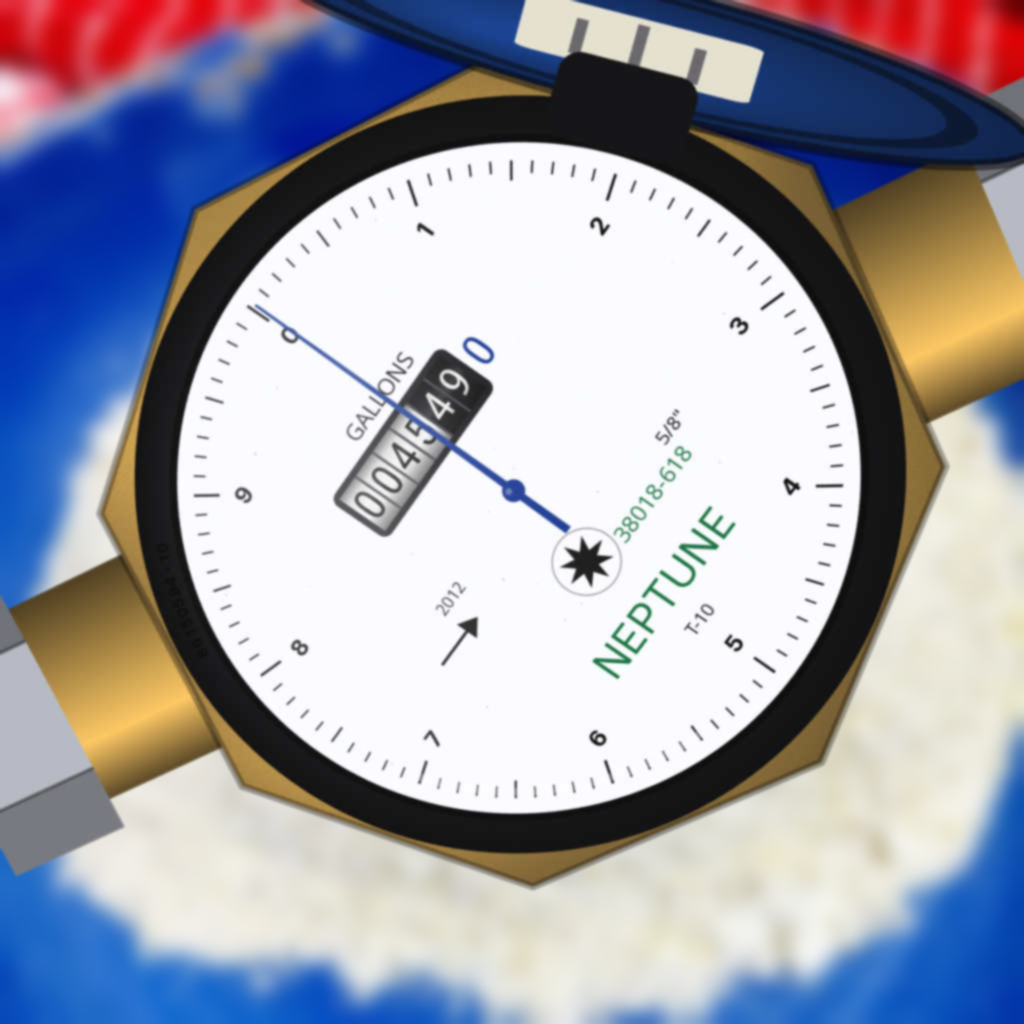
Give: 45490.0
